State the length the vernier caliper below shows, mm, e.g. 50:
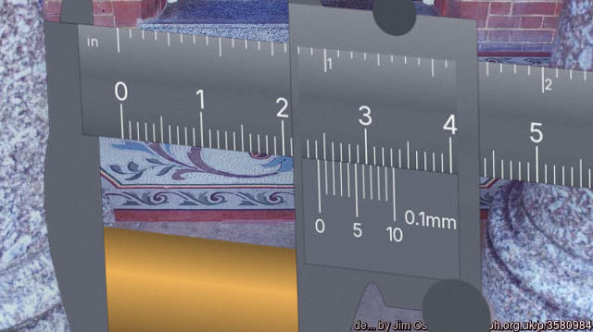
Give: 24.2
